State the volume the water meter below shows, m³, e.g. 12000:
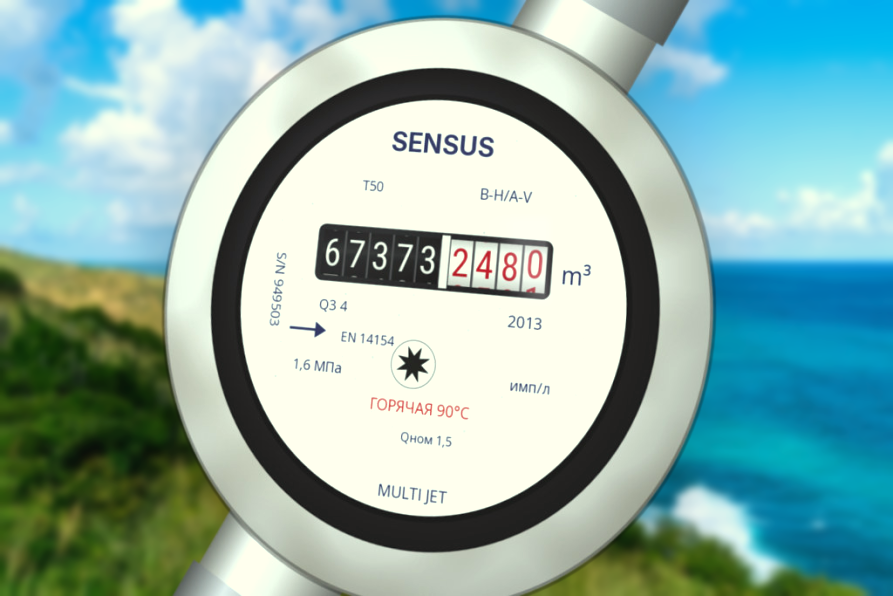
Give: 67373.2480
